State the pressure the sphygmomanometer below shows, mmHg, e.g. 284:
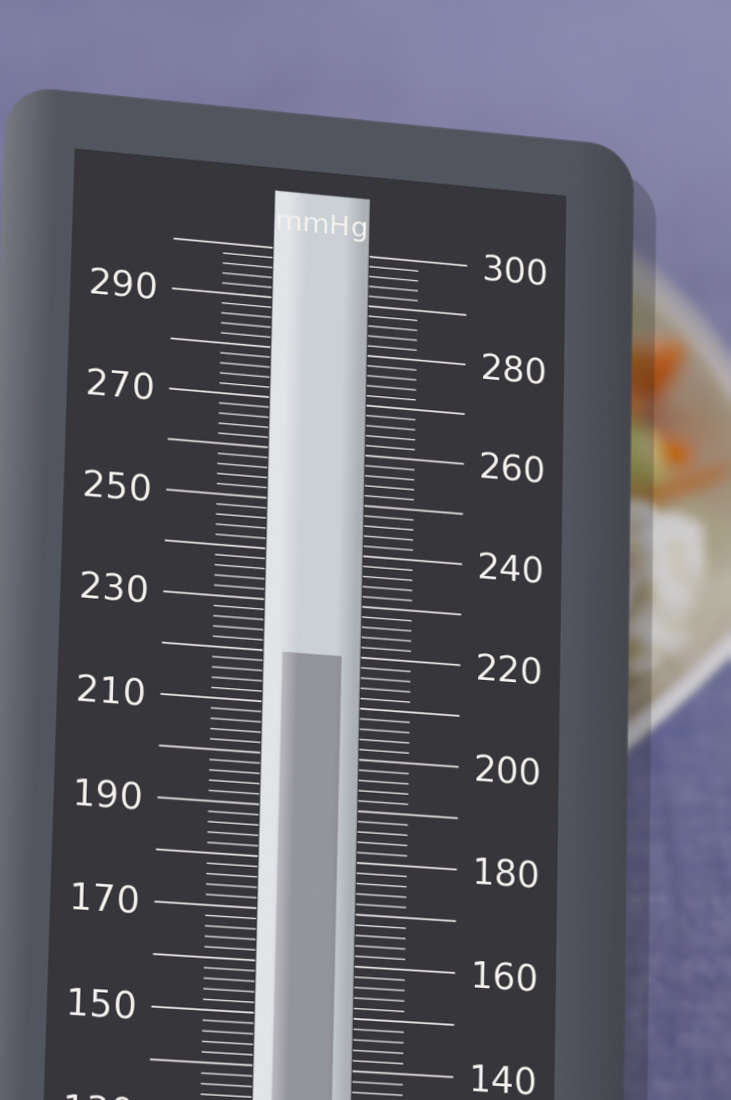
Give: 220
